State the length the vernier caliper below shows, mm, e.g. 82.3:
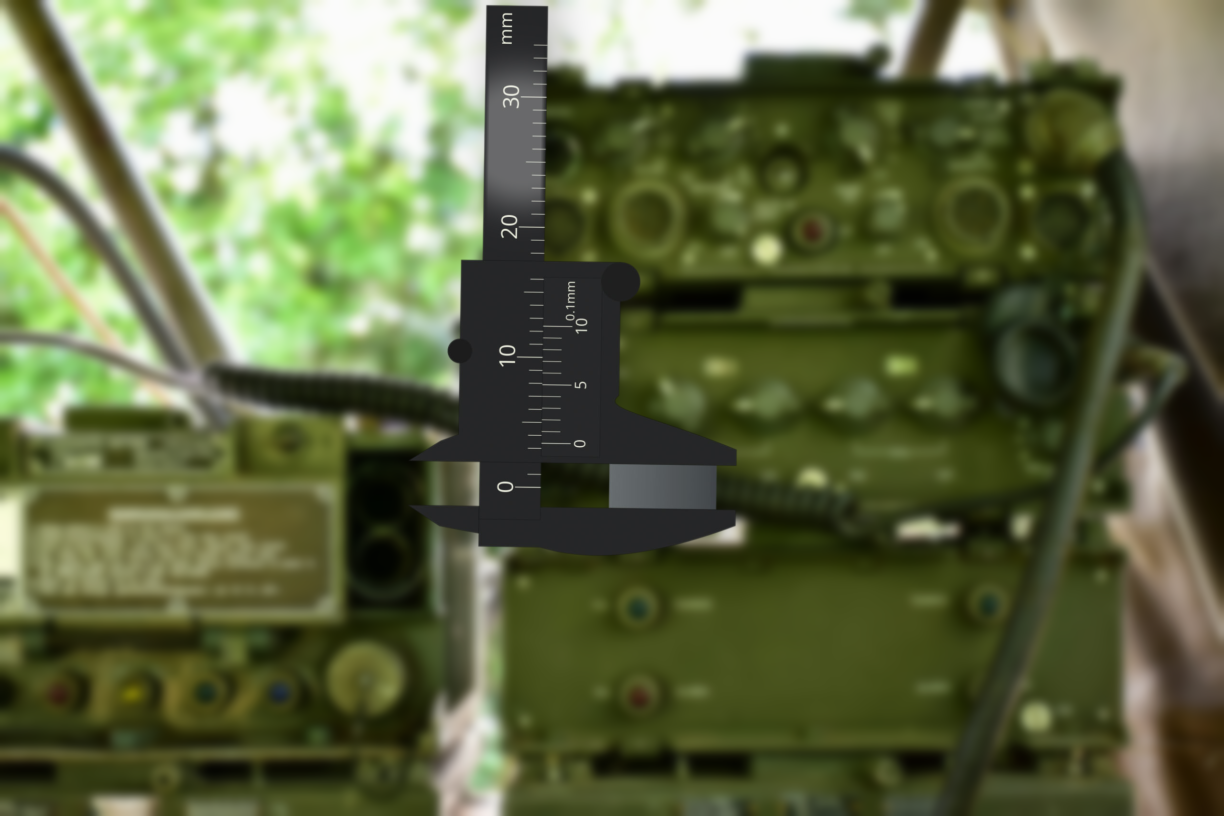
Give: 3.4
